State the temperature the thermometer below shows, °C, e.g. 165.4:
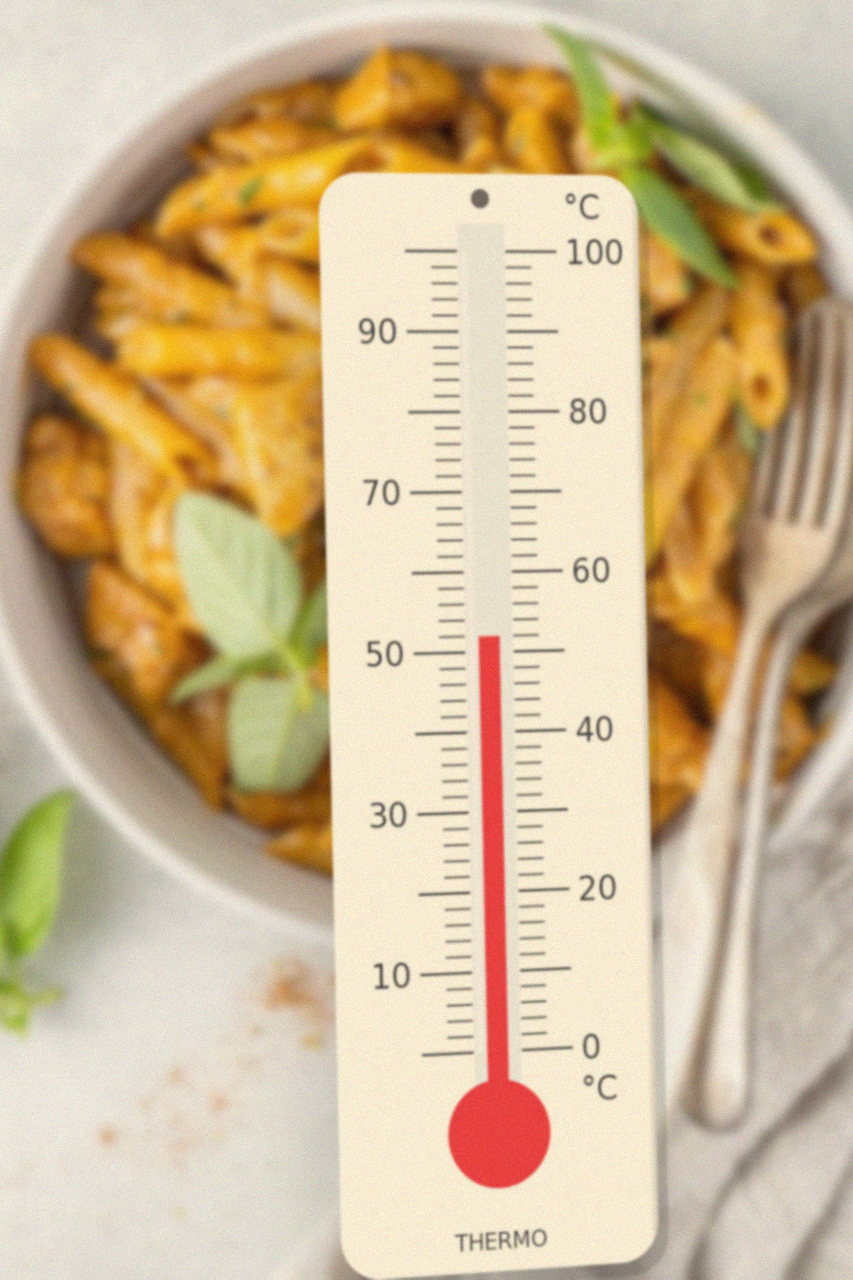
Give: 52
